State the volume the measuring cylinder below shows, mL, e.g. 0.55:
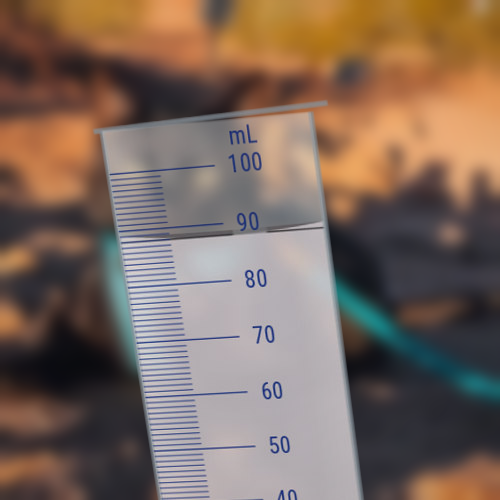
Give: 88
